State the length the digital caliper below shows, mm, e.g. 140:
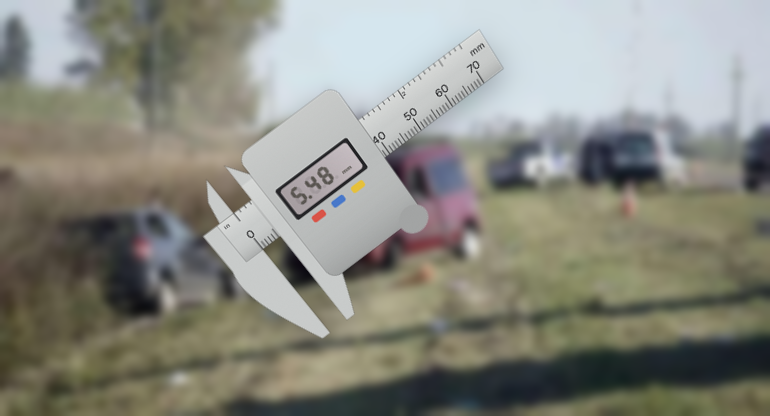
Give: 5.48
